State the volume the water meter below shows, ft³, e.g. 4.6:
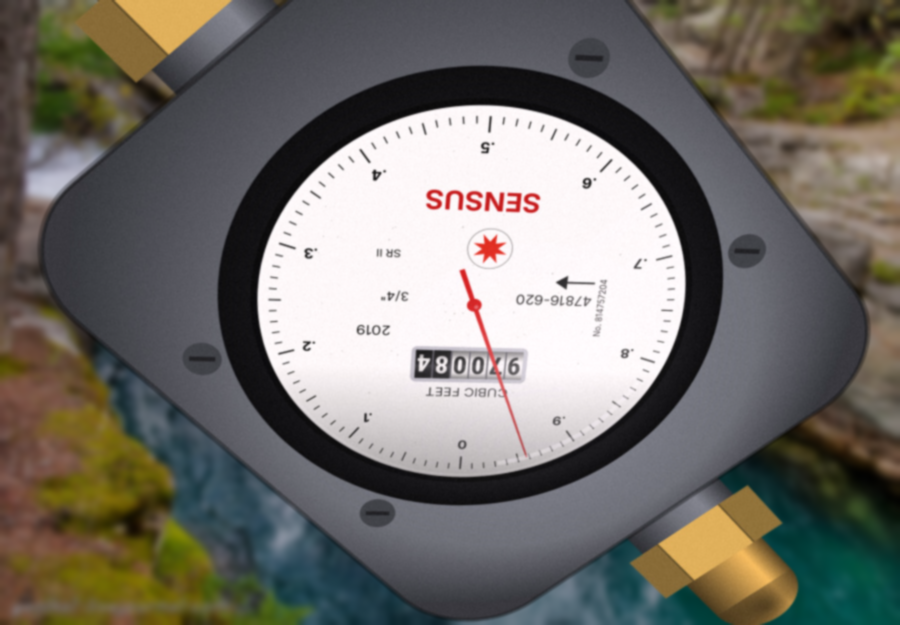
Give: 970083.94
